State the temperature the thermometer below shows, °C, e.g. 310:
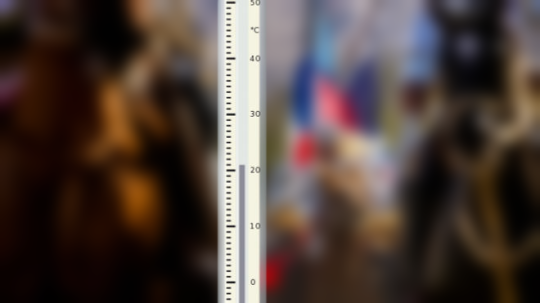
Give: 21
